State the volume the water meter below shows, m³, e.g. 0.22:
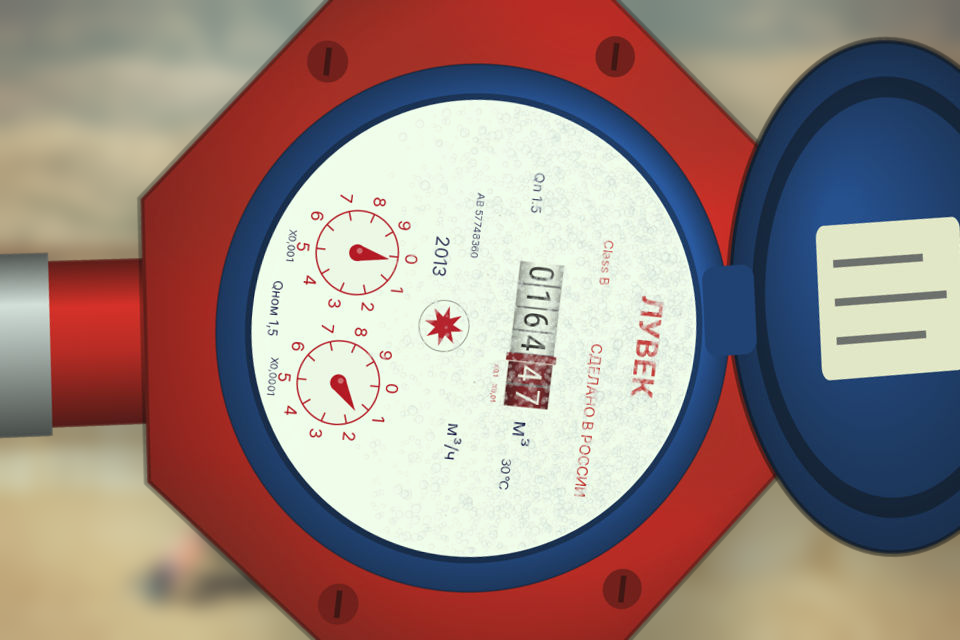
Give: 164.4701
